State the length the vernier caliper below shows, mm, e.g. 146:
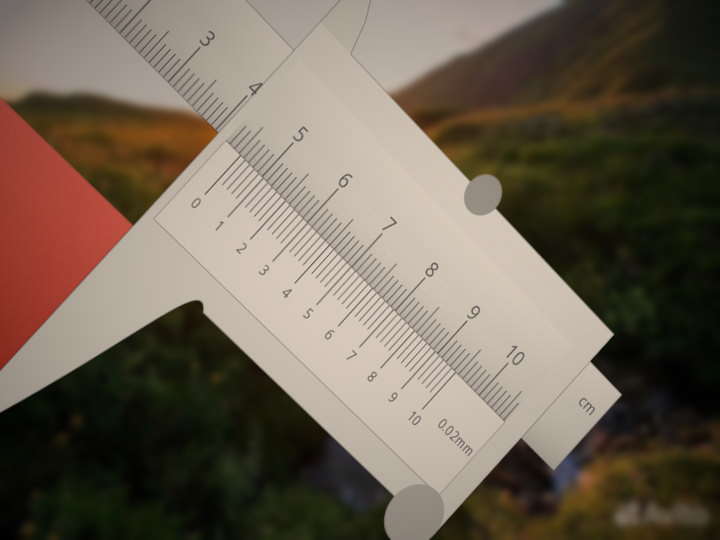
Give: 45.4
